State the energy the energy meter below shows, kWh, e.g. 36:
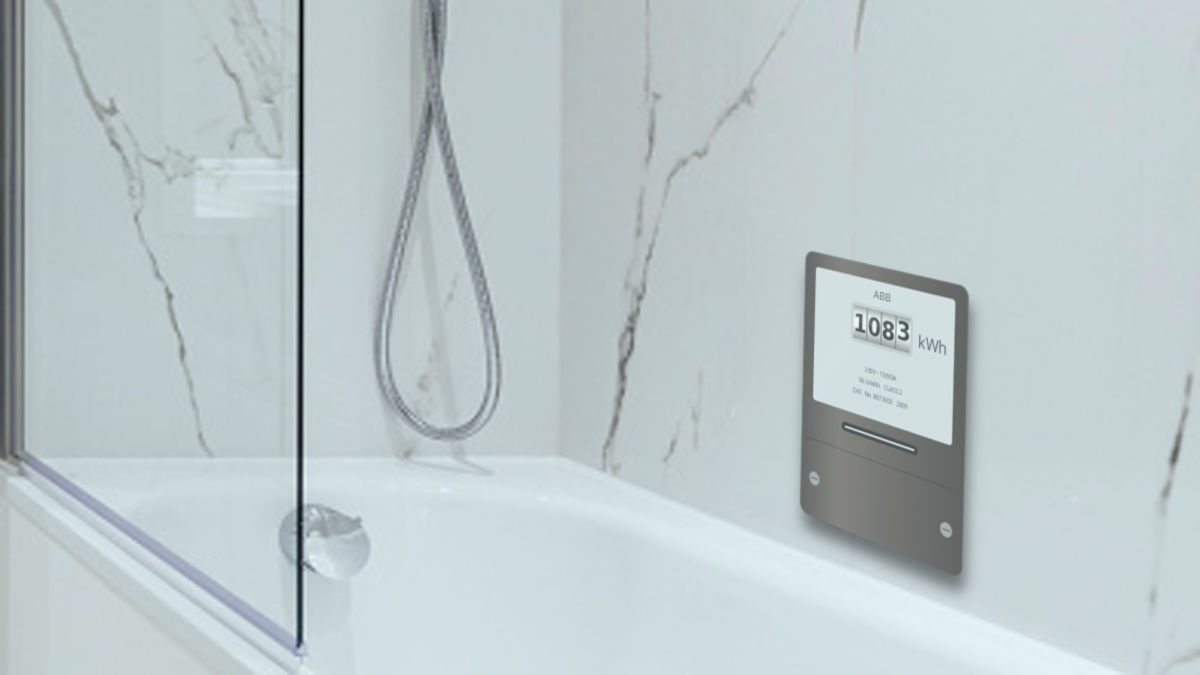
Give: 1083
